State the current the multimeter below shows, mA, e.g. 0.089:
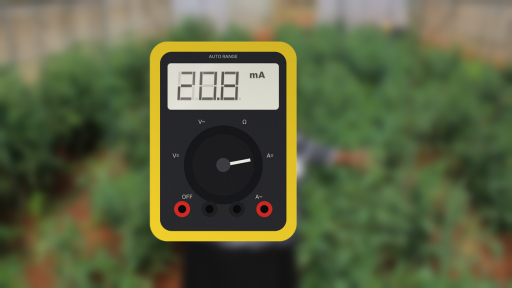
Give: 20.8
